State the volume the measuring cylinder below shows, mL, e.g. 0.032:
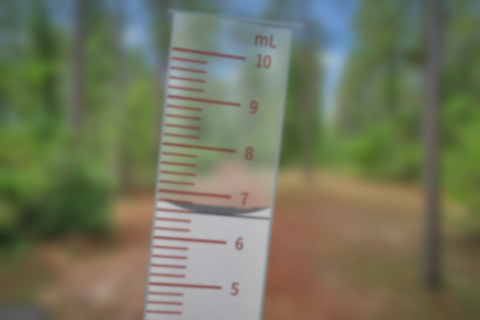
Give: 6.6
